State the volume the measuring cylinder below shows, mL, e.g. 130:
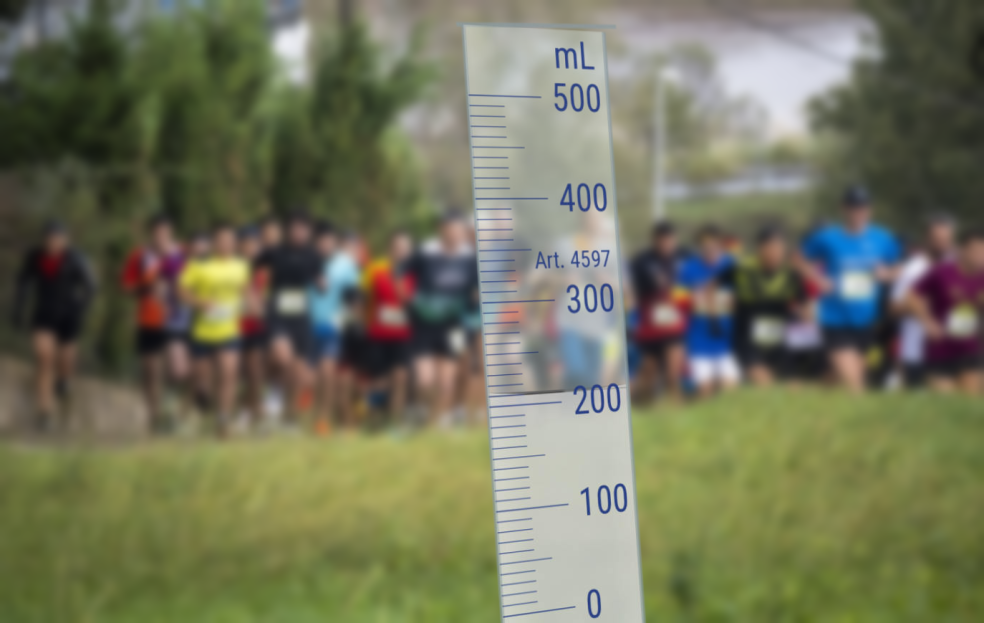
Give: 210
